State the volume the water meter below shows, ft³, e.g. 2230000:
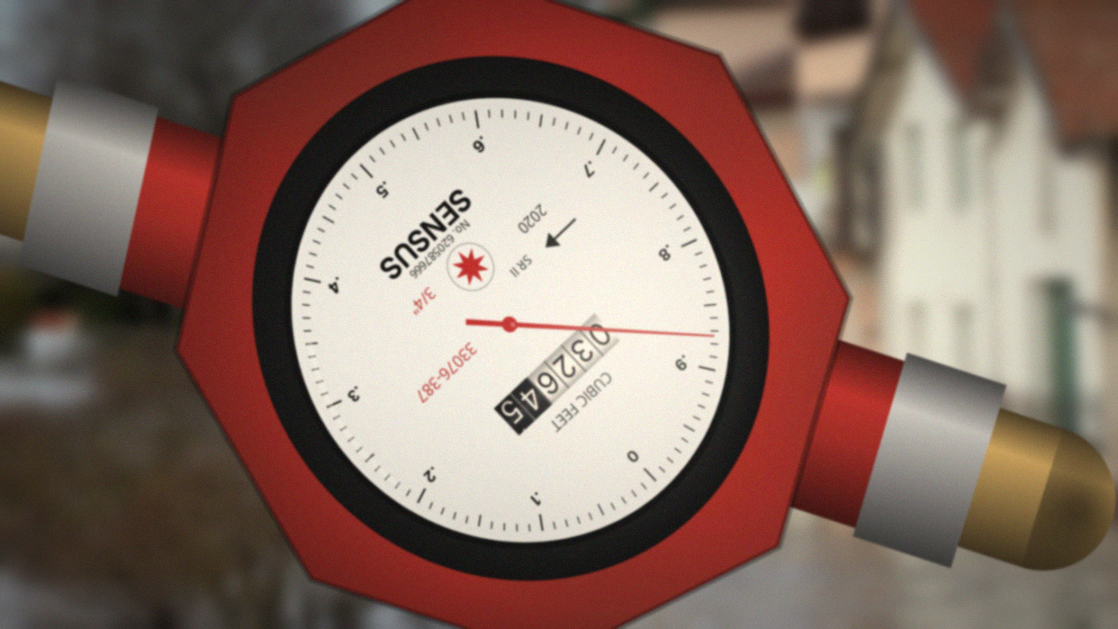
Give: 32644.87
